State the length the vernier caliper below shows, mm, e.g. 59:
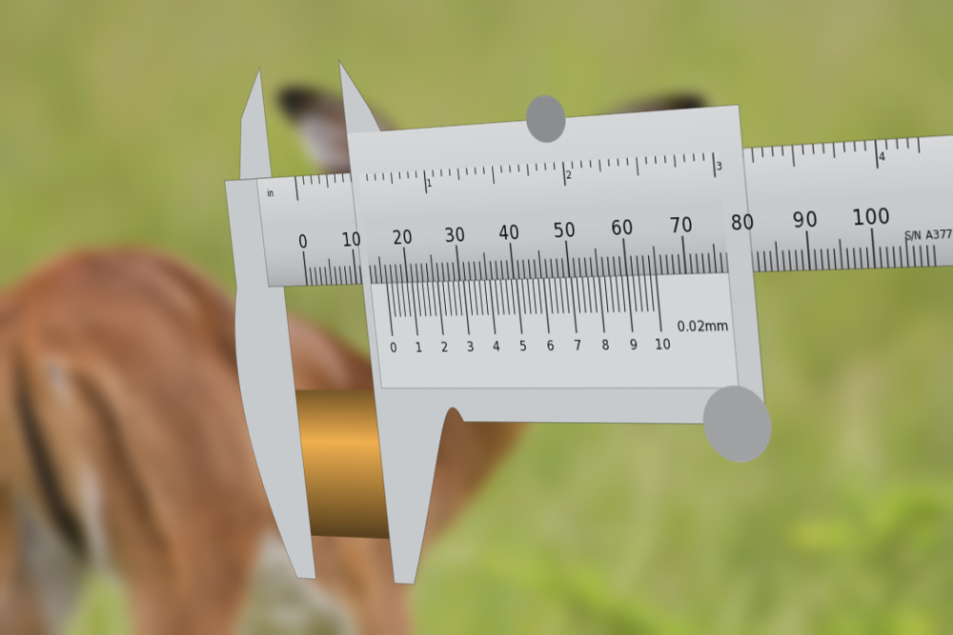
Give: 16.0
